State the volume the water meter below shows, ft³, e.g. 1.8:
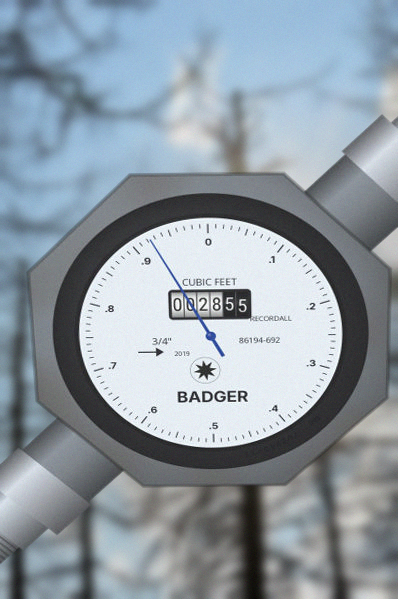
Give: 2854.92
